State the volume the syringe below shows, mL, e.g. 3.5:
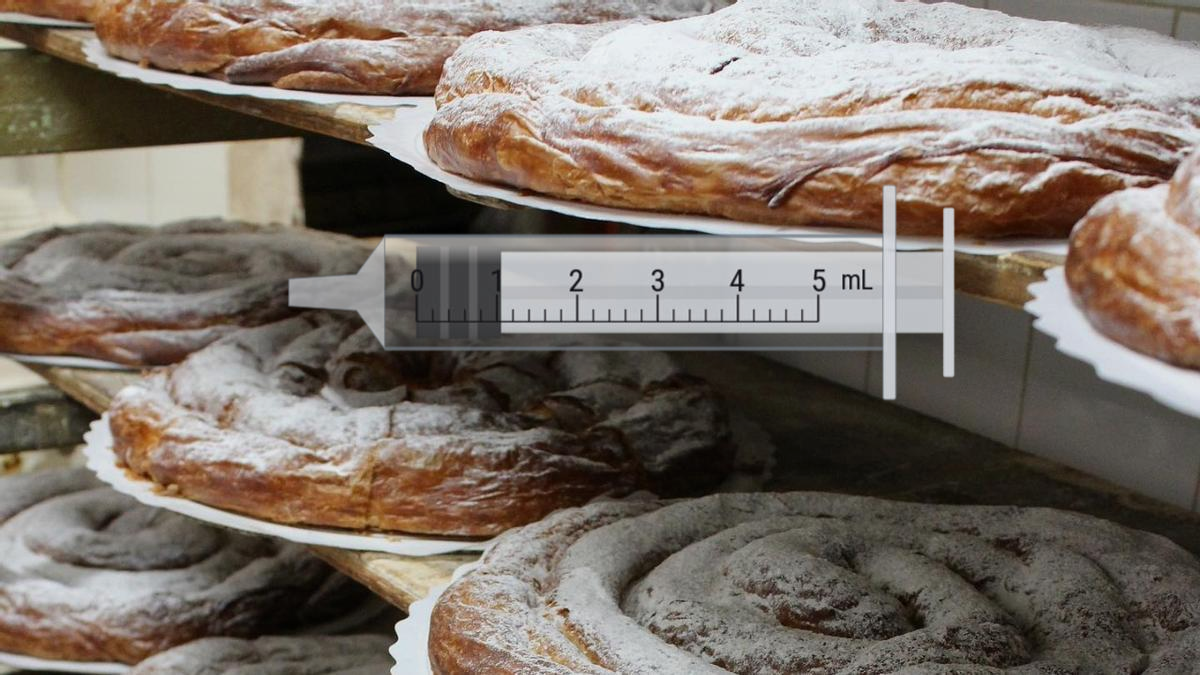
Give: 0
